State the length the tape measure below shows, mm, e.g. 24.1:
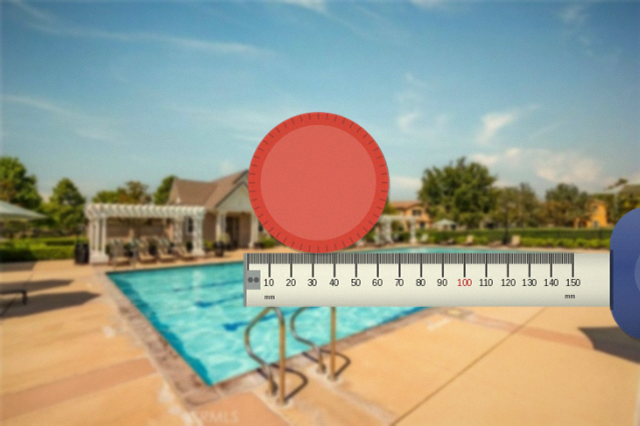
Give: 65
